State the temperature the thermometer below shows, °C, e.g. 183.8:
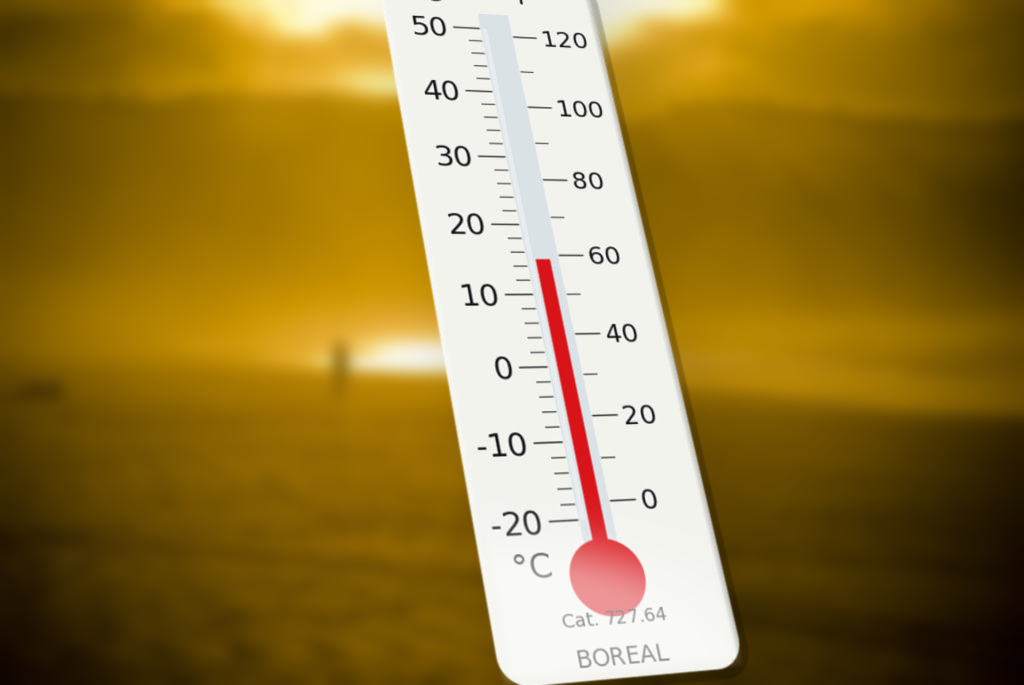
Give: 15
